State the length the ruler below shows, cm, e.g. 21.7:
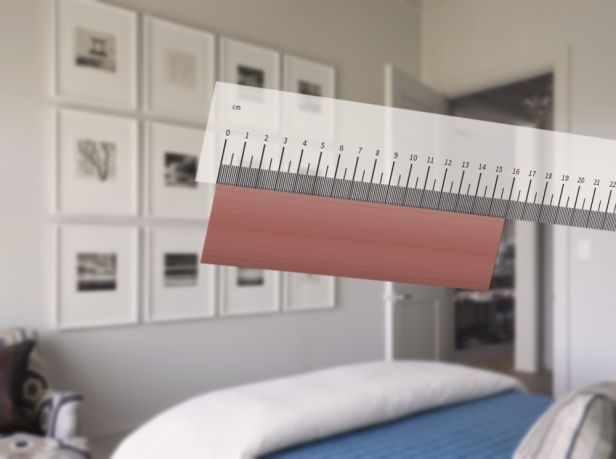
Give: 16
